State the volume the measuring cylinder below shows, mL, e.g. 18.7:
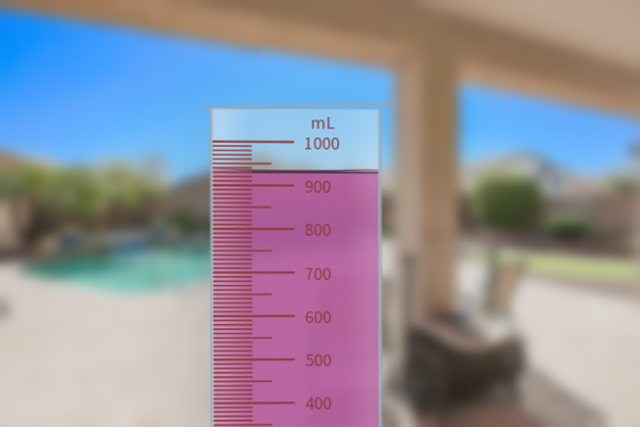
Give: 930
